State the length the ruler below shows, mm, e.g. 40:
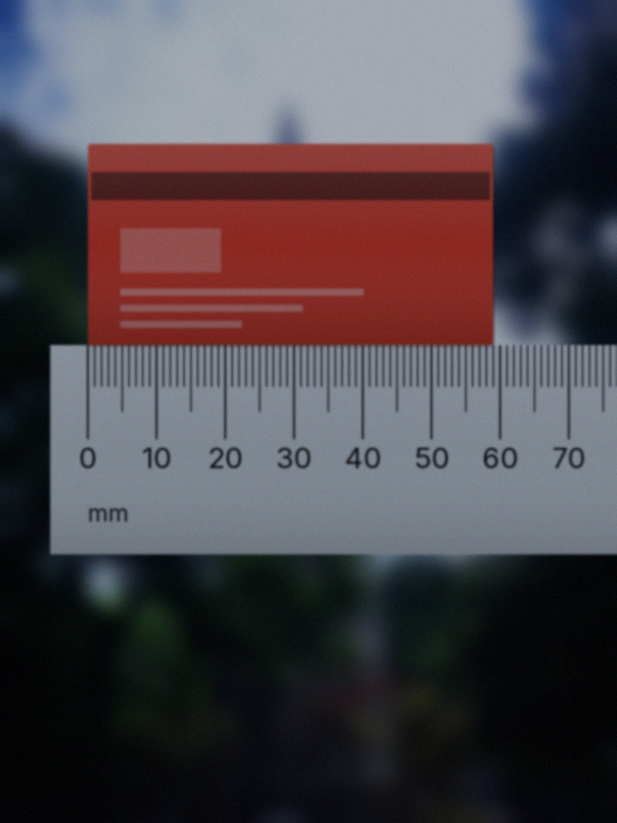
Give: 59
